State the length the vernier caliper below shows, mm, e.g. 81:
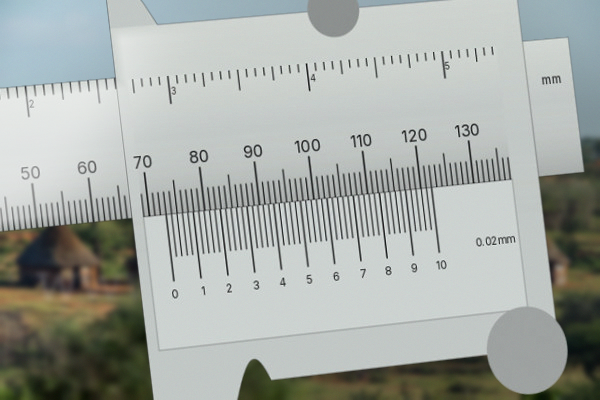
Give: 73.0
